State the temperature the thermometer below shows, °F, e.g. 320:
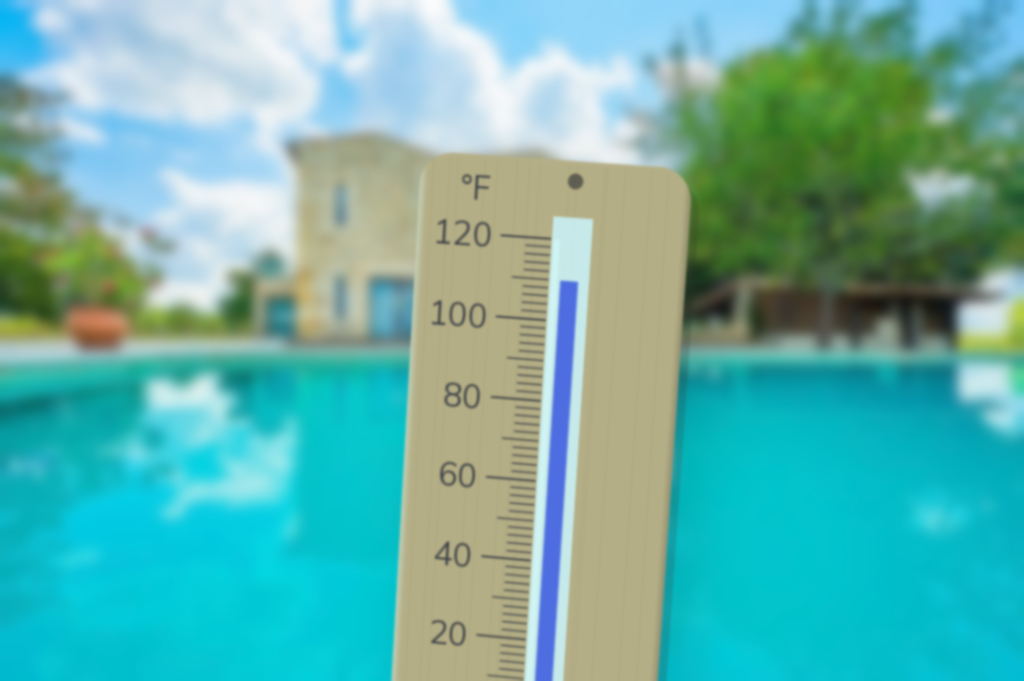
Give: 110
